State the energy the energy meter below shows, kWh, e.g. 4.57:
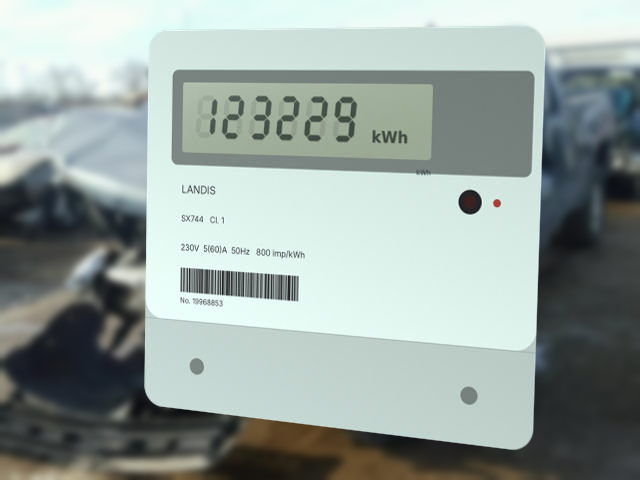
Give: 123229
